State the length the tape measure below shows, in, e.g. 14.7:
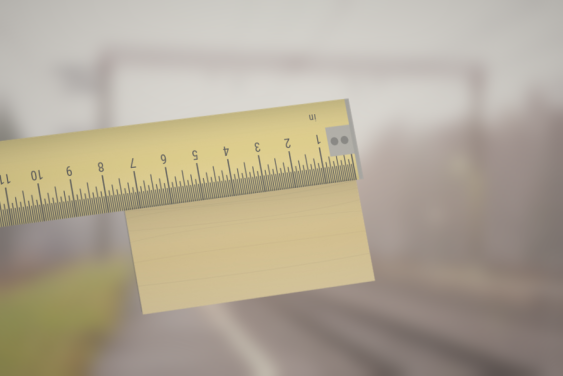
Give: 7.5
